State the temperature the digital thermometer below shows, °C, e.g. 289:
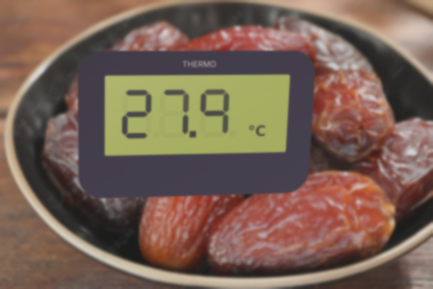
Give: 27.9
